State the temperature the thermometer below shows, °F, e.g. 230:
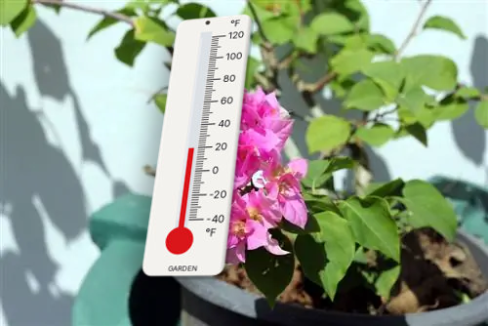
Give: 20
